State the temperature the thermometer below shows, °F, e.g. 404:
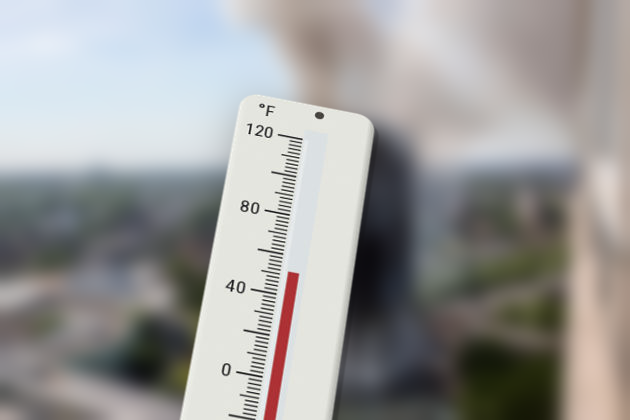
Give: 52
